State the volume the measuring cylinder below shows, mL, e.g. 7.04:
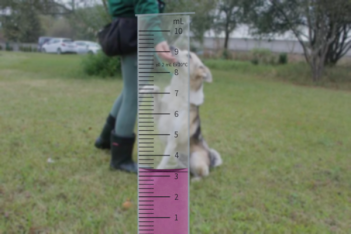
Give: 3.2
